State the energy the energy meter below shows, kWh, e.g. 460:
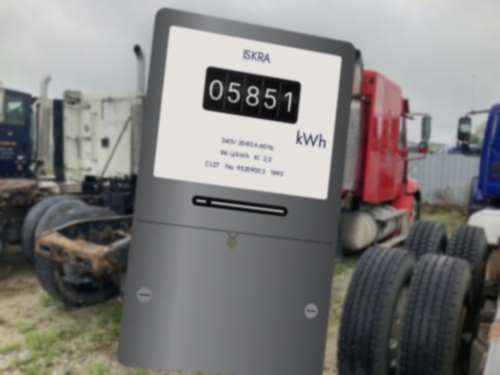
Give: 5851
